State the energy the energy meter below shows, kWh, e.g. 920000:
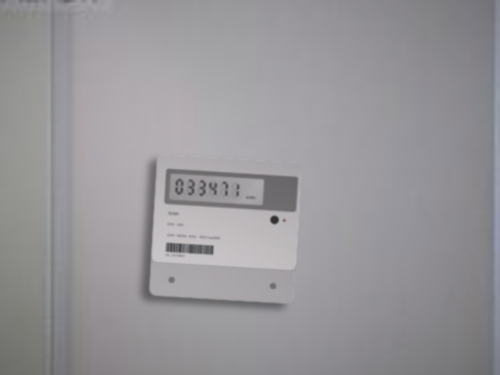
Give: 33471
